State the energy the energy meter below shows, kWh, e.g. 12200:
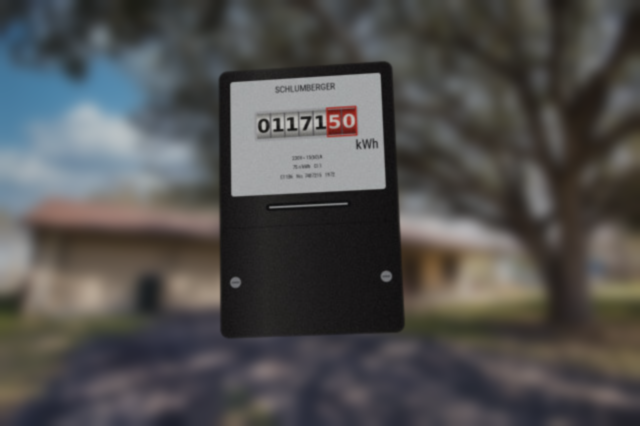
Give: 1171.50
